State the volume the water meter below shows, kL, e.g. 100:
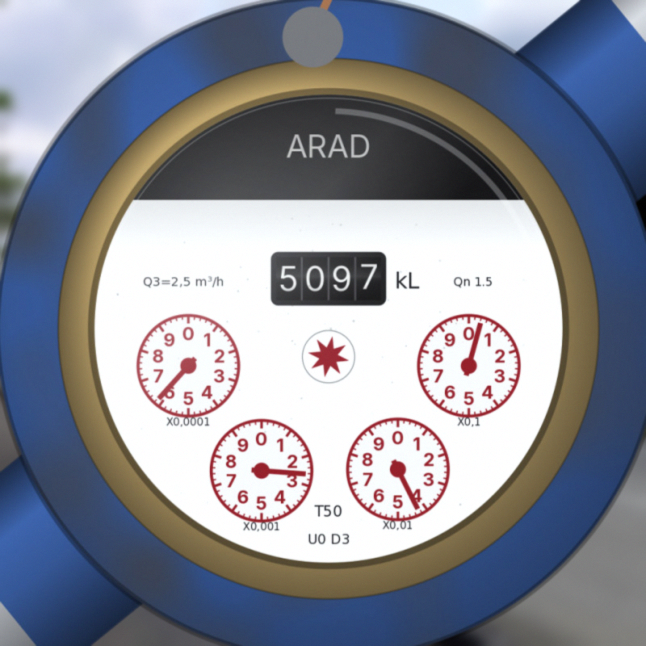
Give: 5097.0426
